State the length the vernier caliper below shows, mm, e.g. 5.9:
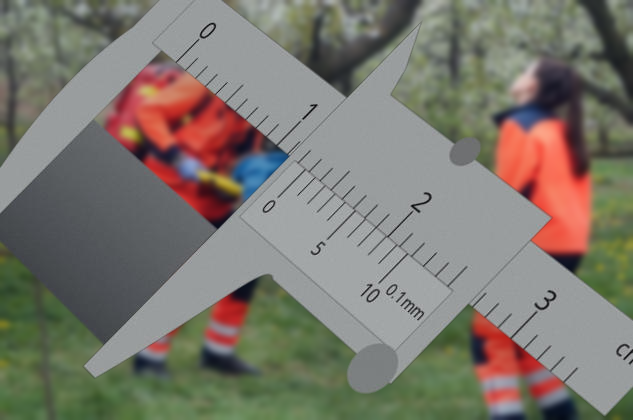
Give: 12.7
